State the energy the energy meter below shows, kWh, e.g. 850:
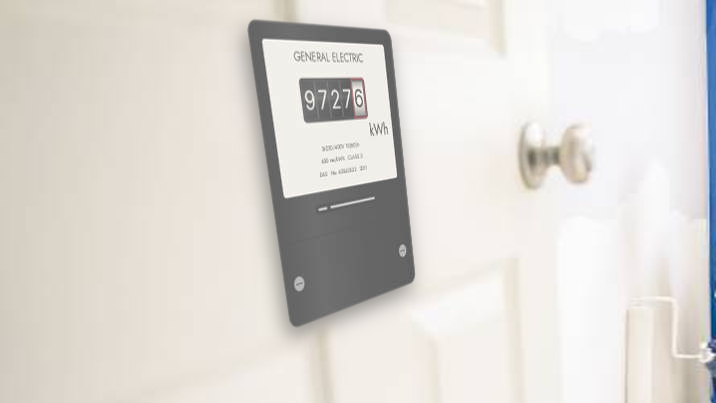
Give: 9727.6
